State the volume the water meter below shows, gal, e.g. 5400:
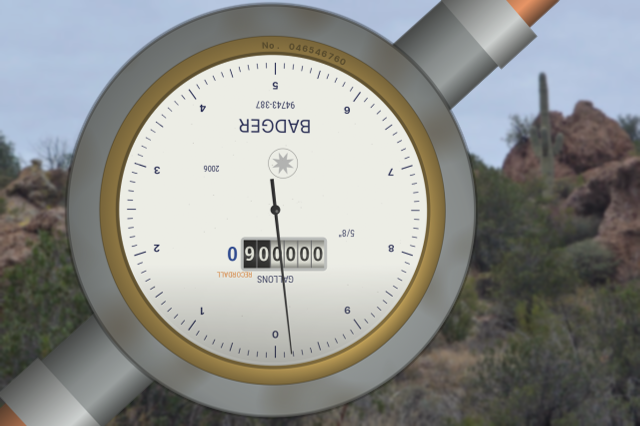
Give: 59.8
